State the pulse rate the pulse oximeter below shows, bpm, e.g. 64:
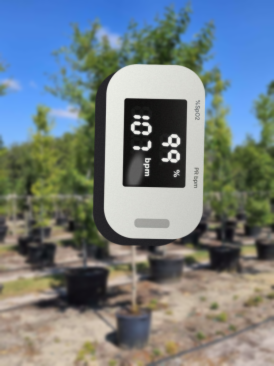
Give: 107
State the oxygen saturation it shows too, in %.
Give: 99
